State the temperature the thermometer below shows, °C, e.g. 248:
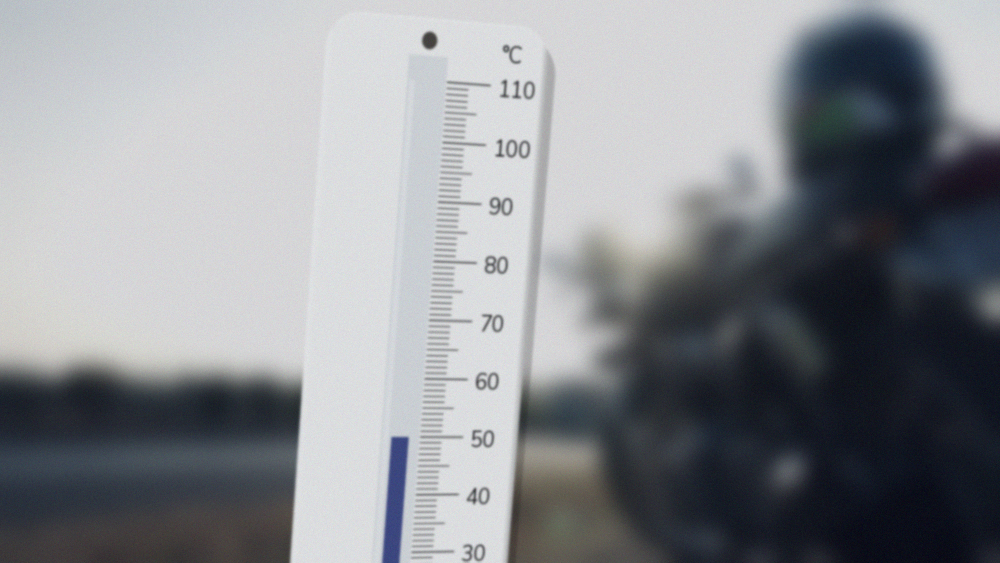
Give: 50
